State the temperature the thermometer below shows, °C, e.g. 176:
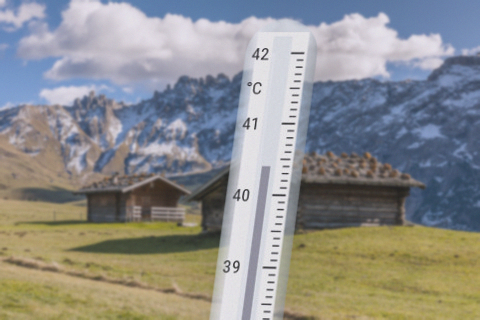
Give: 40.4
